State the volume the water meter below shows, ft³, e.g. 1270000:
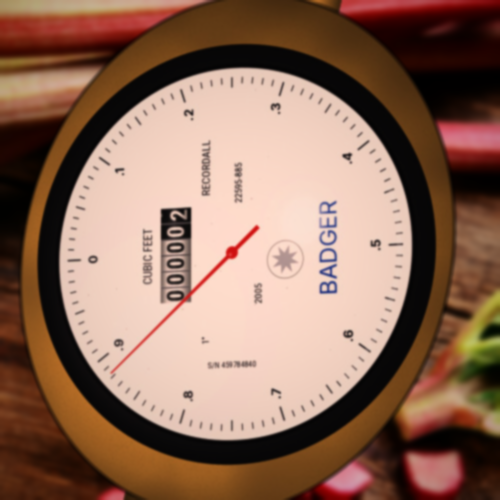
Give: 1.88
